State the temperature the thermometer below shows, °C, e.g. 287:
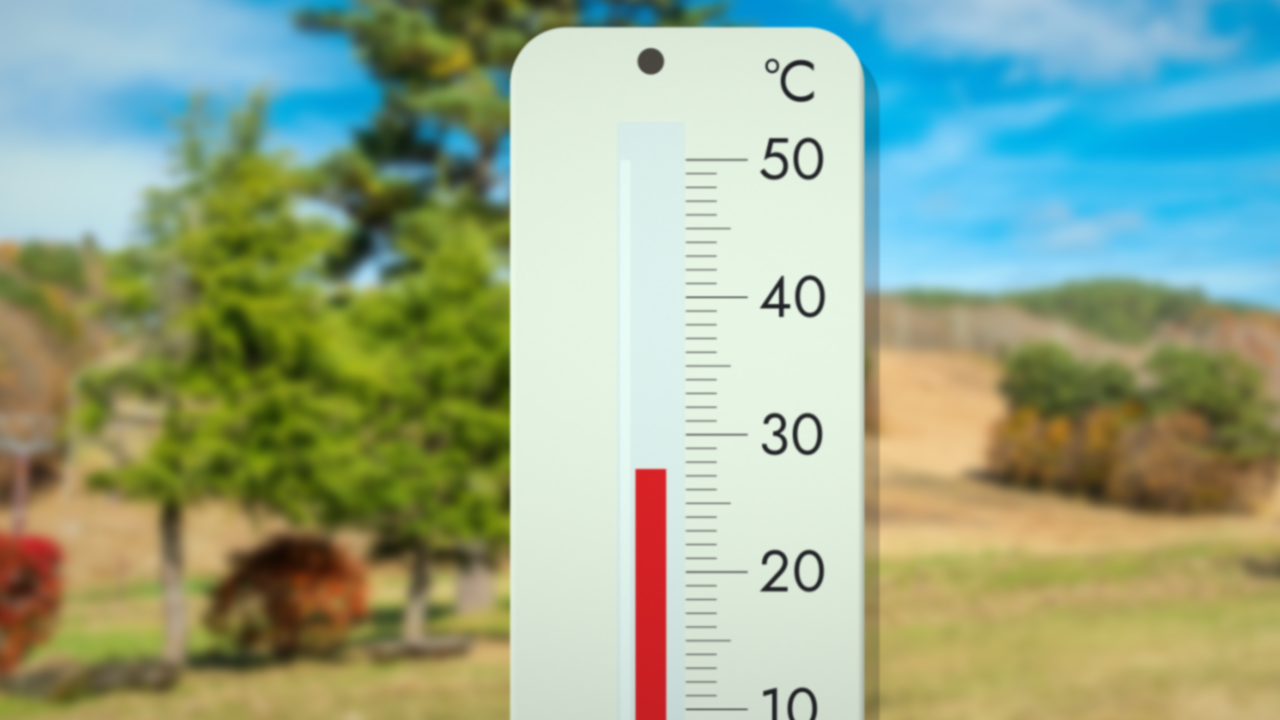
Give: 27.5
